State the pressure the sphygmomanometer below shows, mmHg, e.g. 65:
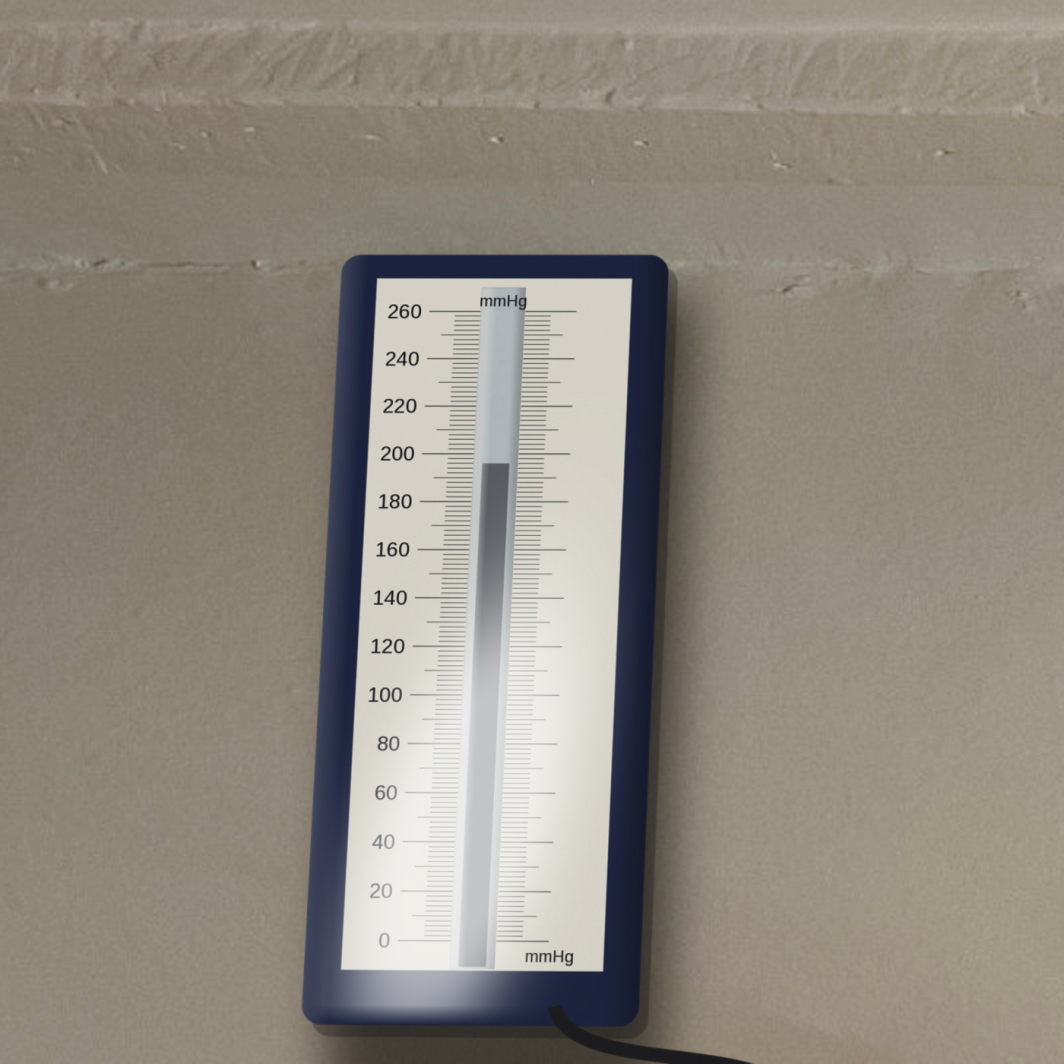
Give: 196
